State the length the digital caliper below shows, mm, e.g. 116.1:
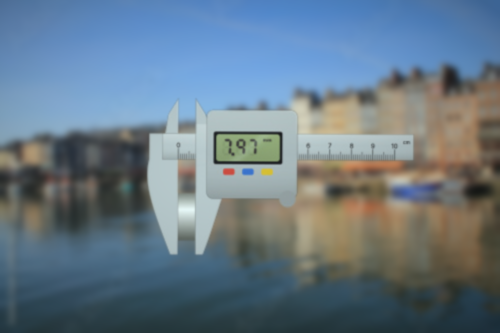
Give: 7.97
